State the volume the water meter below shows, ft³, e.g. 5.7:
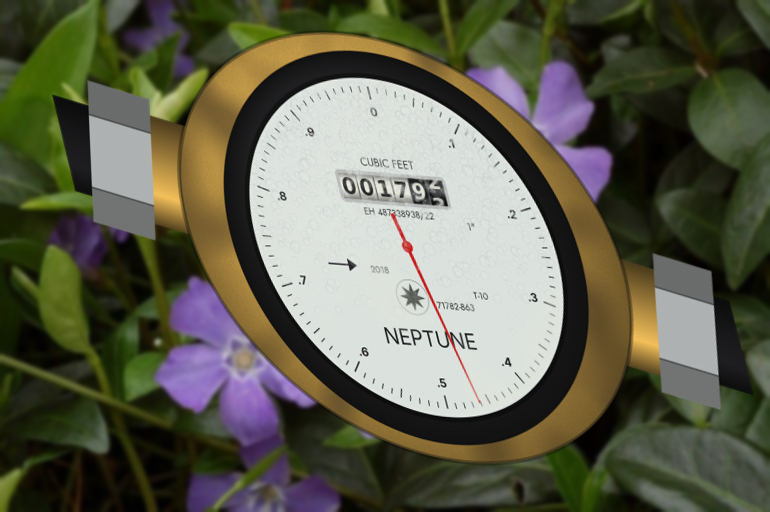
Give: 1792.46
